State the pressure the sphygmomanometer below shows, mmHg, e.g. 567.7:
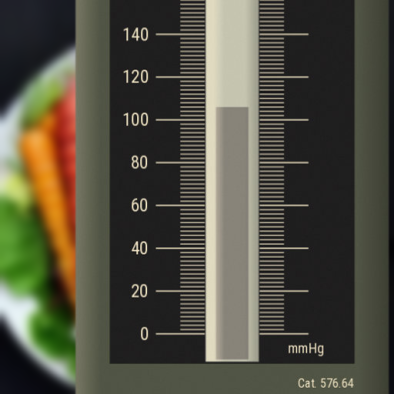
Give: 106
